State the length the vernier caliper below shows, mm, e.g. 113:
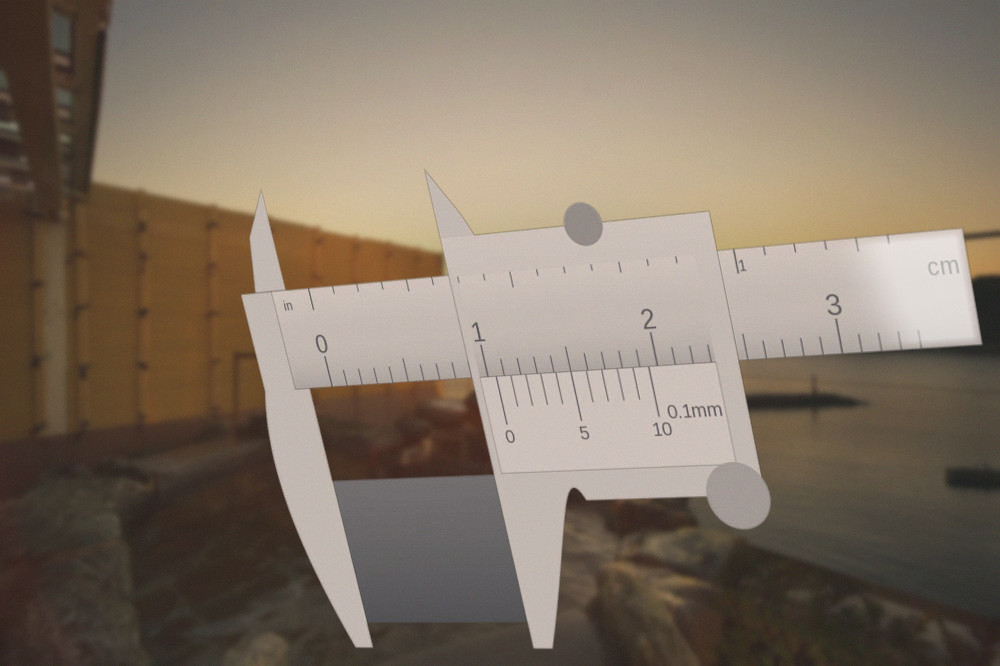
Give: 10.5
